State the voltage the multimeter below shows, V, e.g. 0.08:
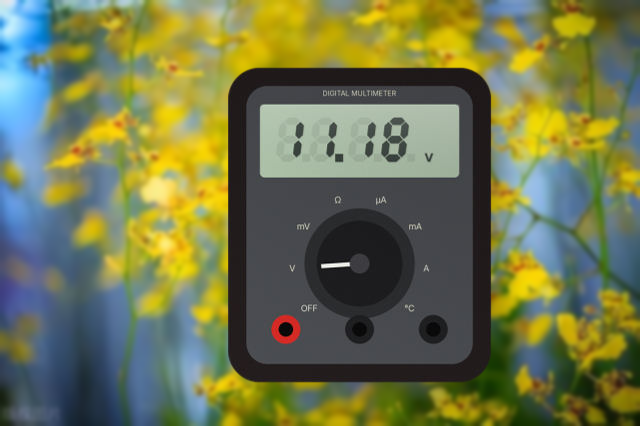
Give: 11.18
